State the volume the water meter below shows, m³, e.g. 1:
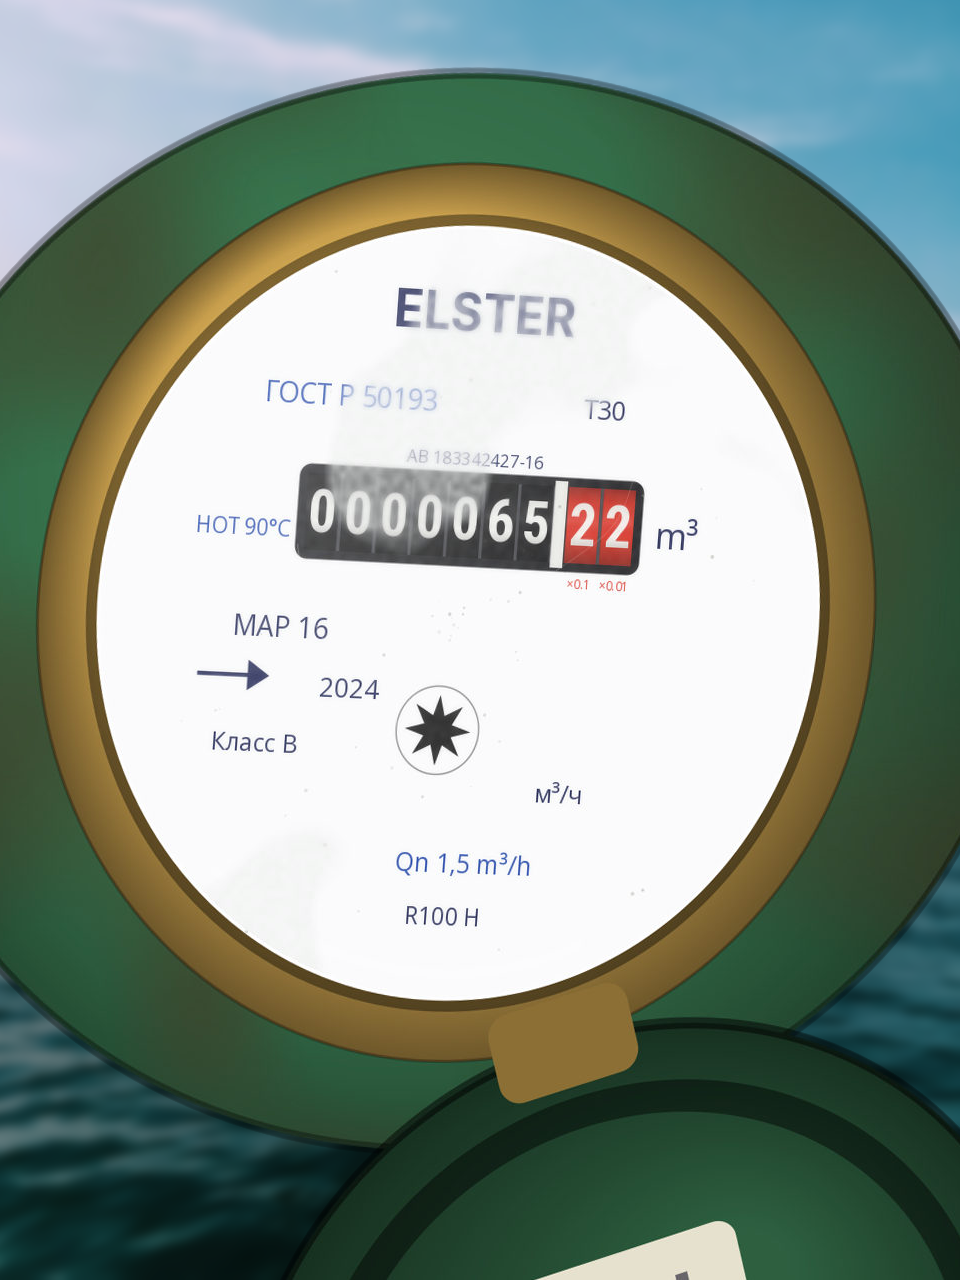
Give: 65.22
